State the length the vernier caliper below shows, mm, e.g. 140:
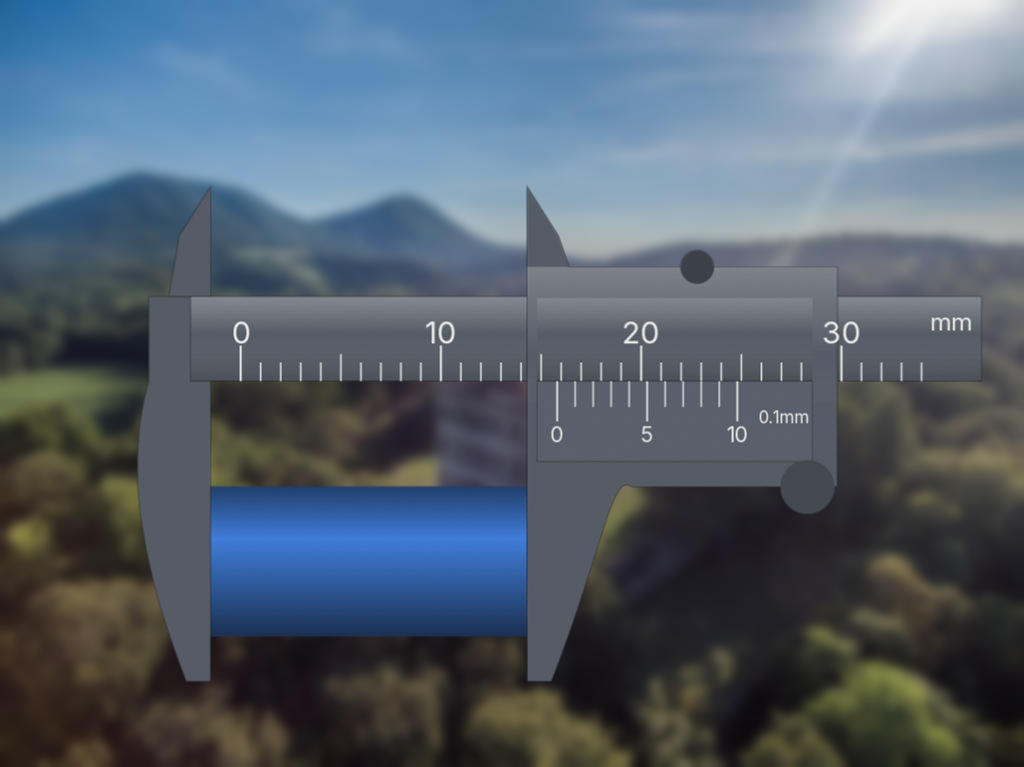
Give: 15.8
